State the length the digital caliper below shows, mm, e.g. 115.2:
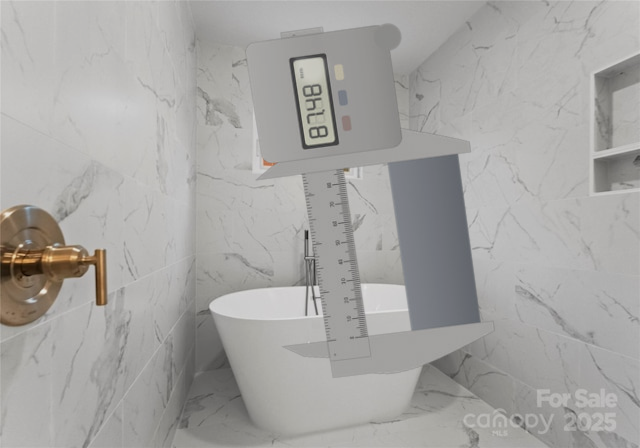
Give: 87.48
